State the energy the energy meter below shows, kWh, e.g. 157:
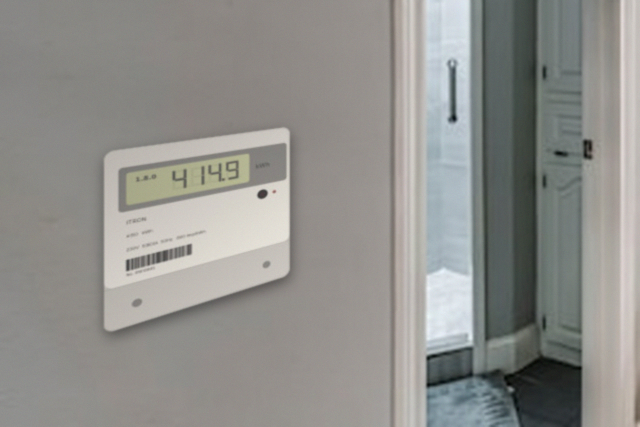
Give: 414.9
